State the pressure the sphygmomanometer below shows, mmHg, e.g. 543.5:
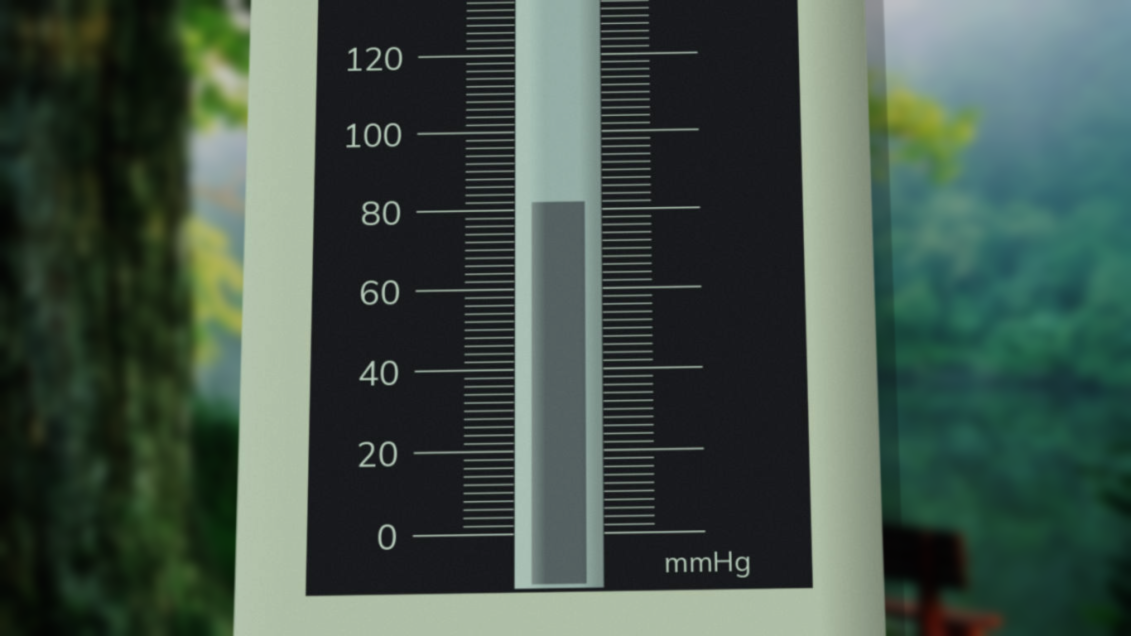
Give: 82
